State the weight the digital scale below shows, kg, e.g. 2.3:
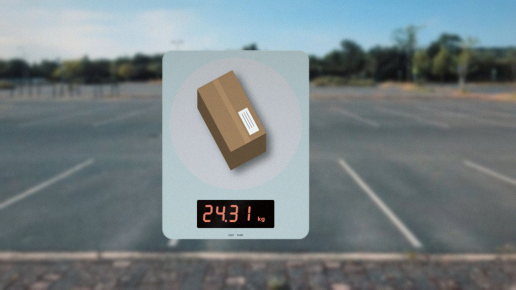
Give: 24.31
